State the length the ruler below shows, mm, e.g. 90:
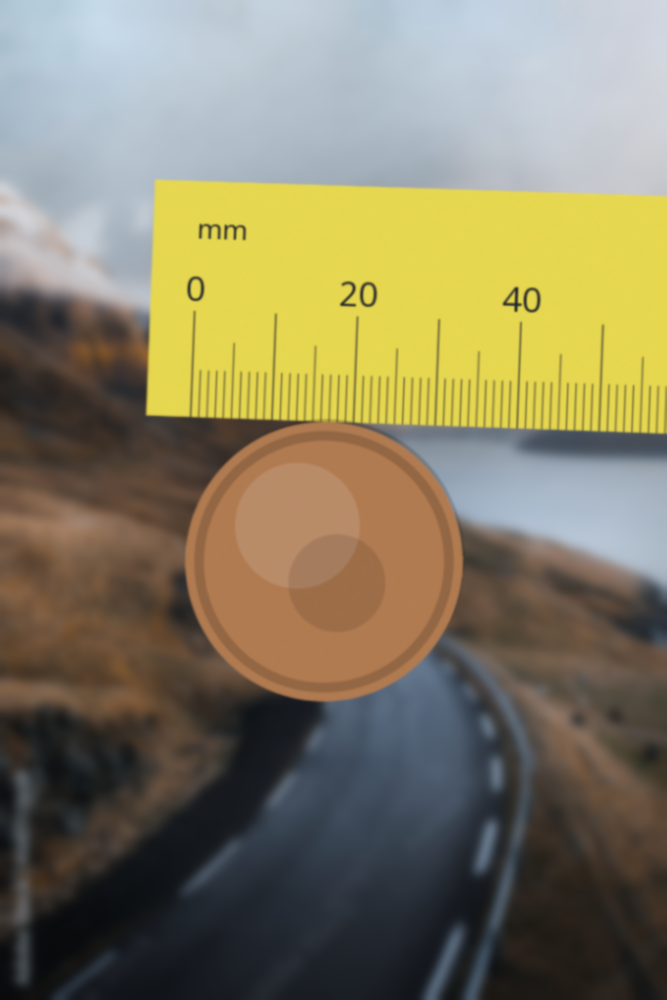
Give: 34
